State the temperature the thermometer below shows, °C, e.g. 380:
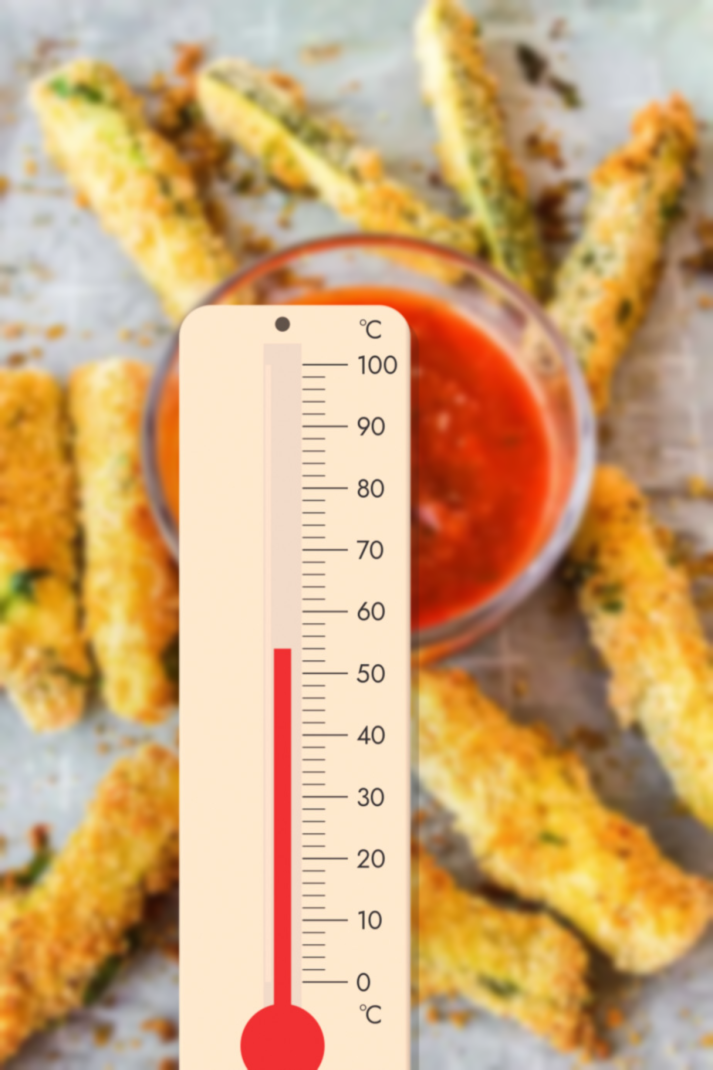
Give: 54
